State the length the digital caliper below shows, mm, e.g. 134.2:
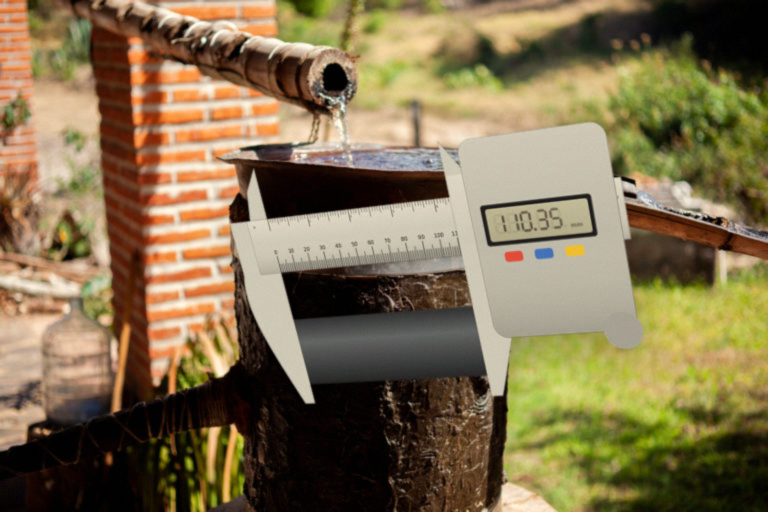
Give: 110.35
